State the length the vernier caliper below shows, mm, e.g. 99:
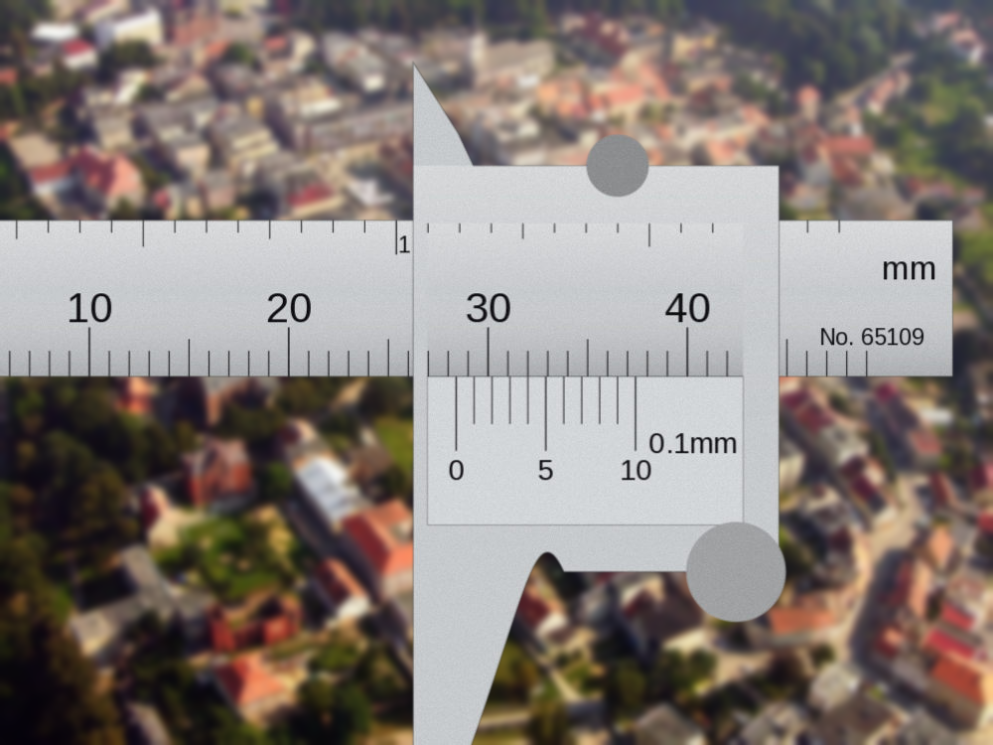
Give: 28.4
